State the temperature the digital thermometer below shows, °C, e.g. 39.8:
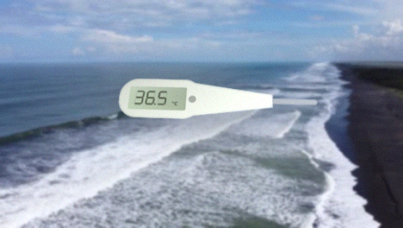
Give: 36.5
